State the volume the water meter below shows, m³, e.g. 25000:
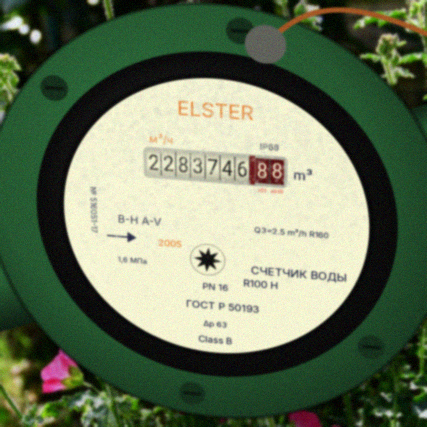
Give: 2283746.88
